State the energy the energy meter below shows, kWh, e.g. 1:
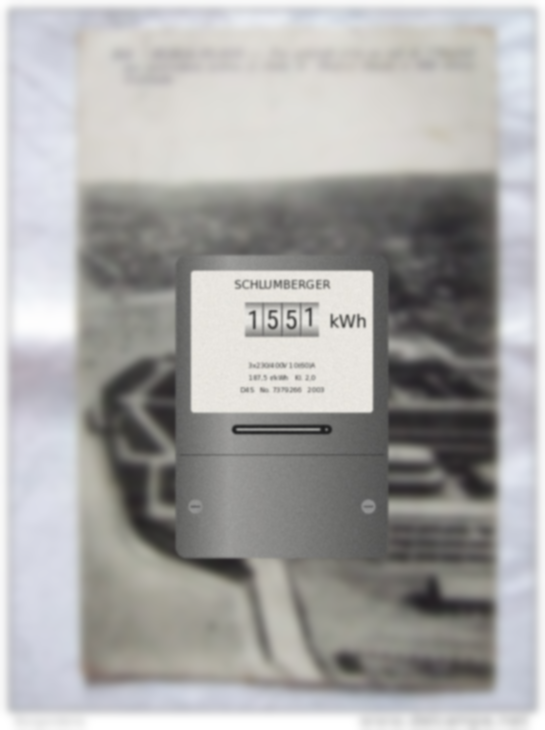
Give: 1551
